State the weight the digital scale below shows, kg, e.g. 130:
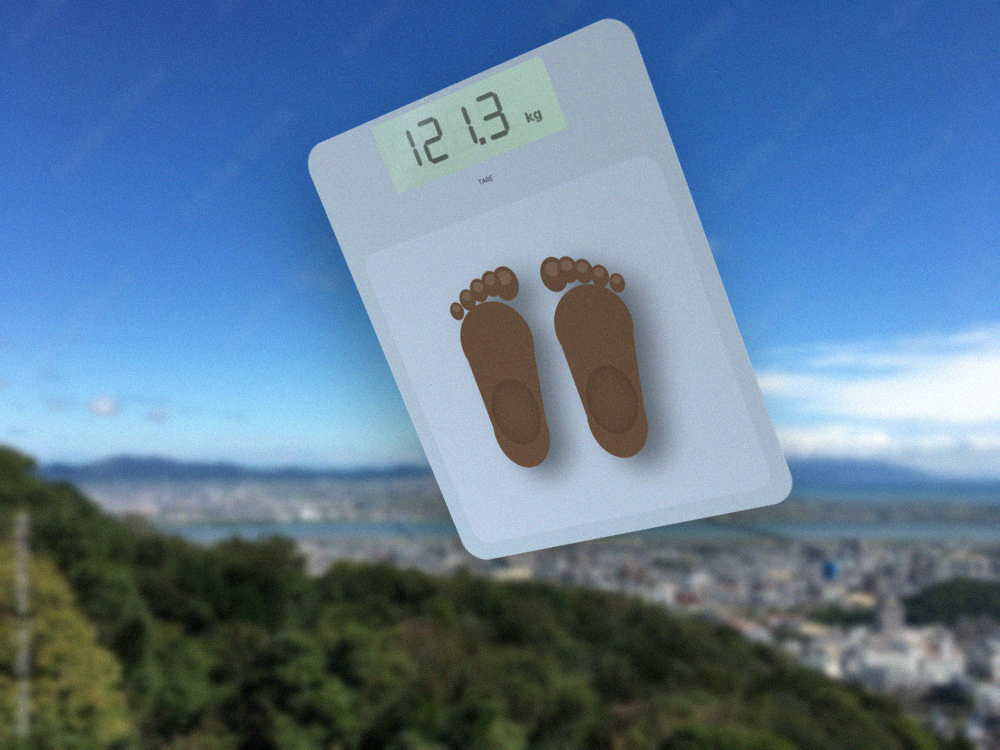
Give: 121.3
